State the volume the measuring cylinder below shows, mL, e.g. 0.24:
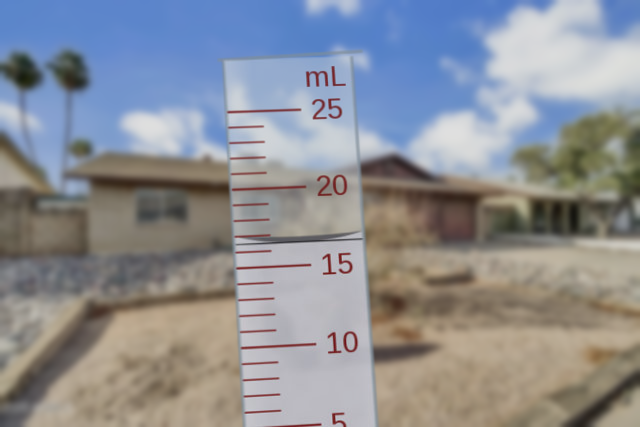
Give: 16.5
